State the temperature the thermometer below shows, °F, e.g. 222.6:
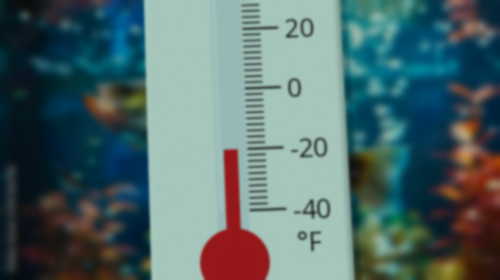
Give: -20
